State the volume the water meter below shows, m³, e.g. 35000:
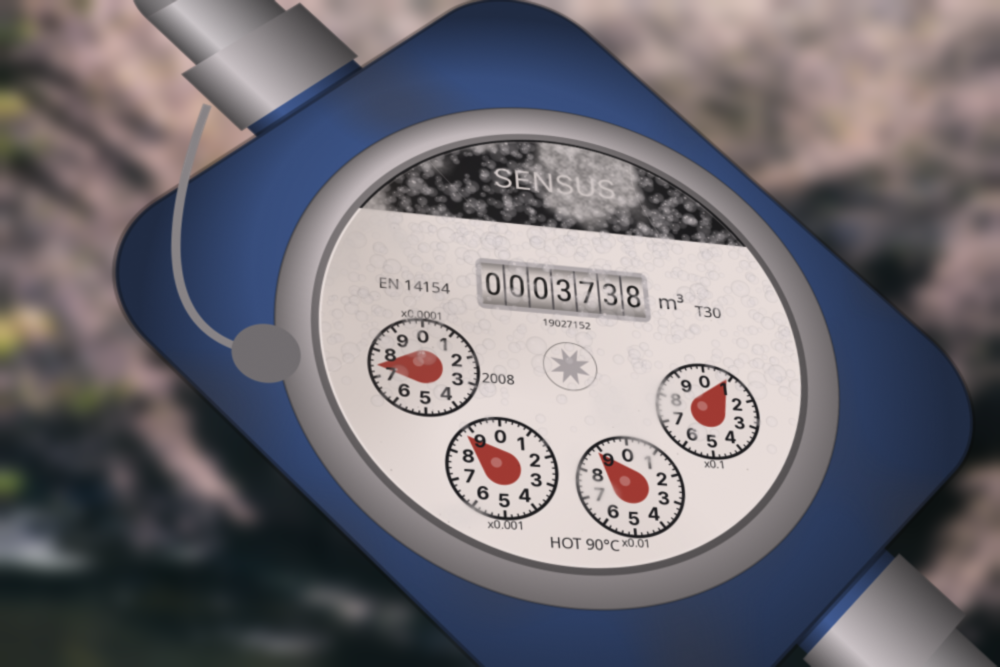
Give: 3738.0887
